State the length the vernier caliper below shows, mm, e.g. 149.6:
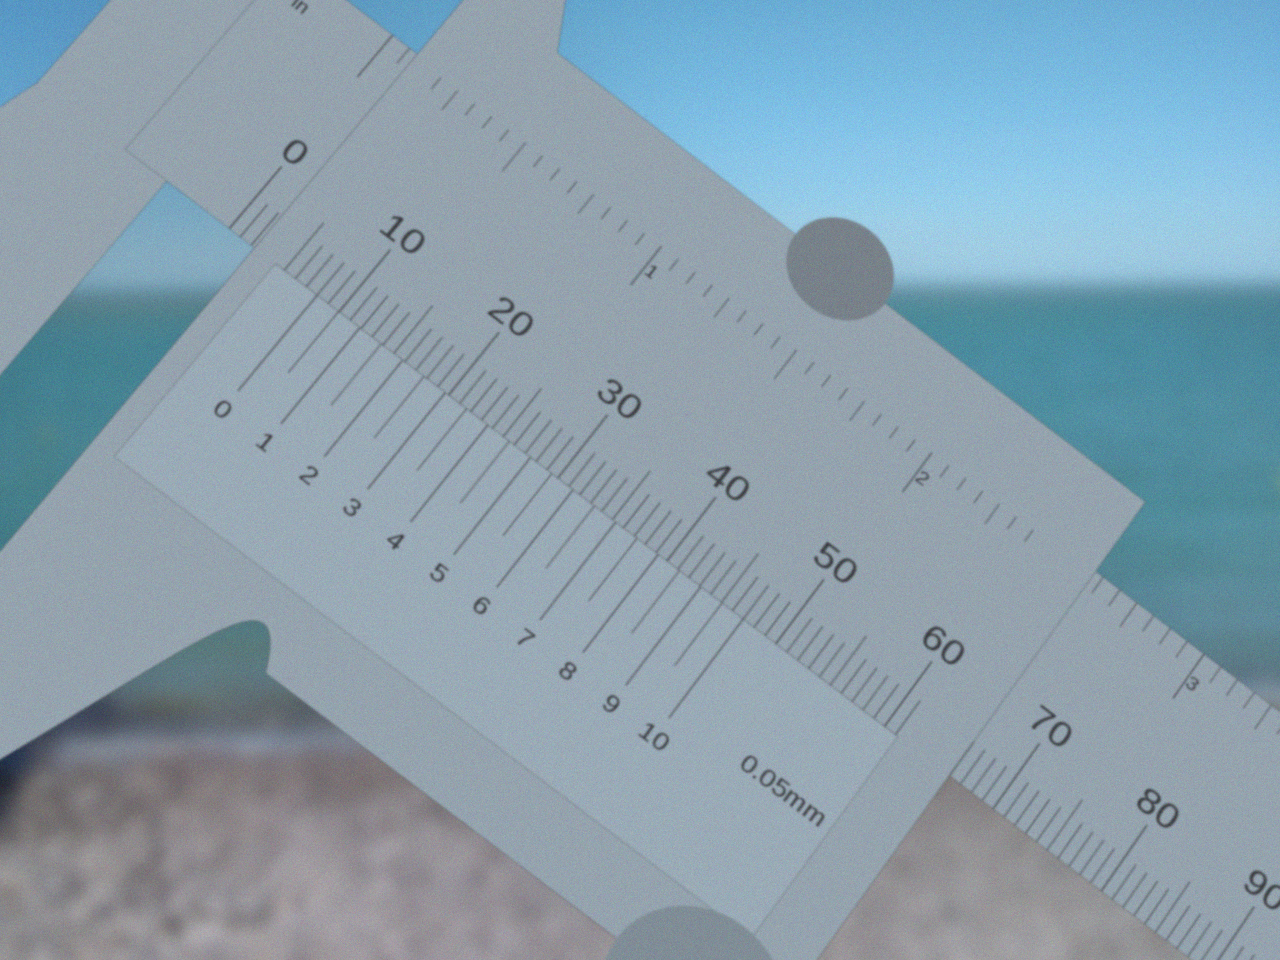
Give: 8.0
